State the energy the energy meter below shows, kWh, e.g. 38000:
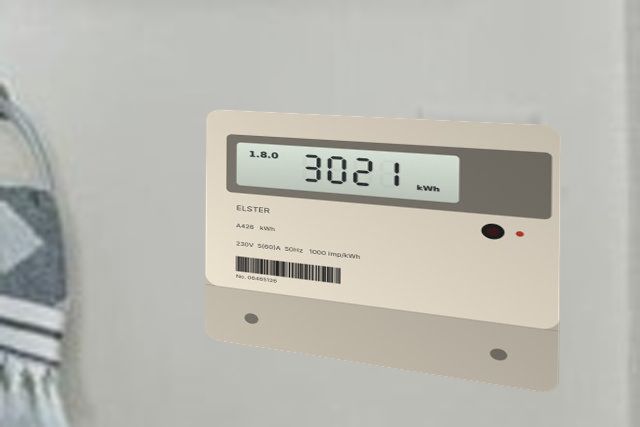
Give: 3021
